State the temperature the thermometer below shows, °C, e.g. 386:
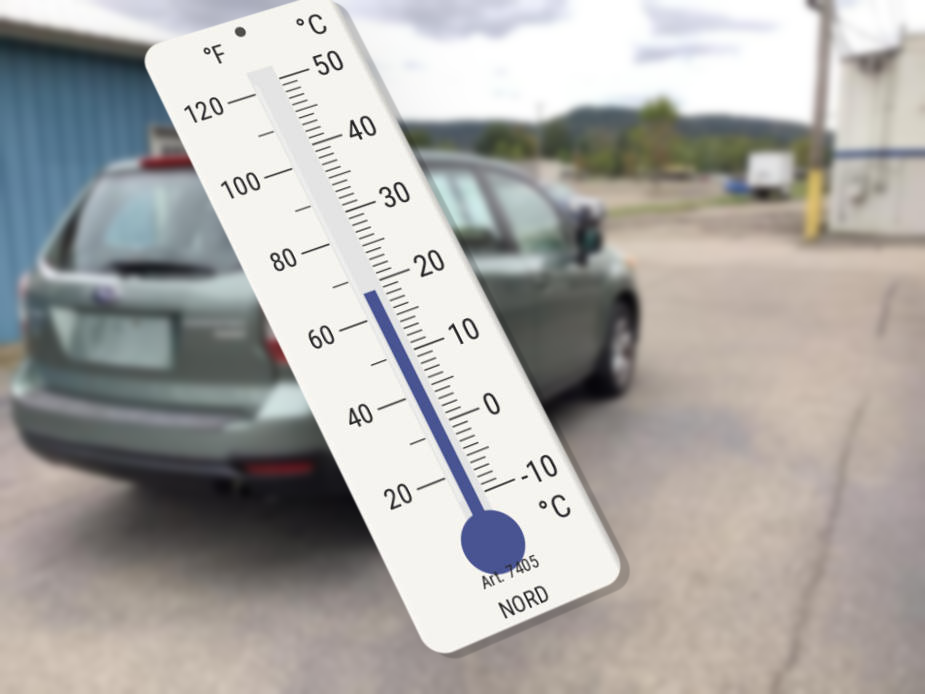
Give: 19
